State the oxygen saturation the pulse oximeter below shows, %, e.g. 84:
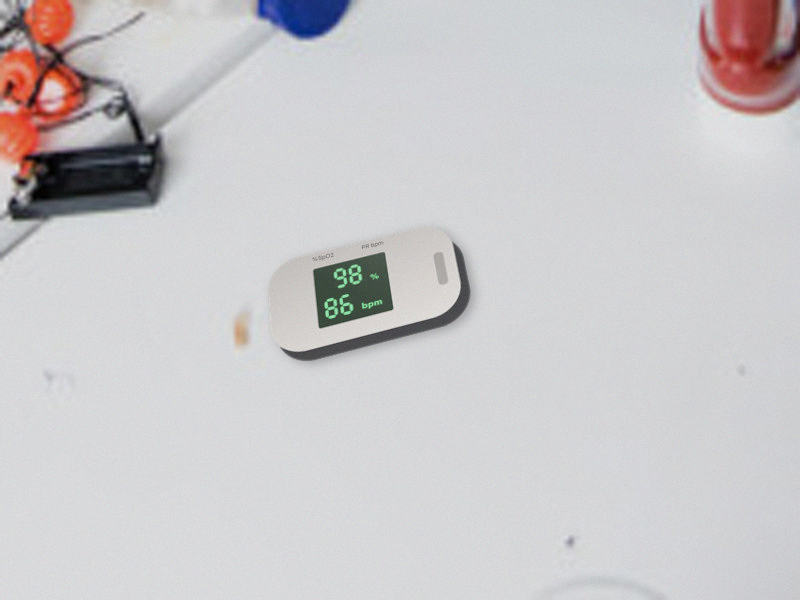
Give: 98
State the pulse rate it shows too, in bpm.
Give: 86
